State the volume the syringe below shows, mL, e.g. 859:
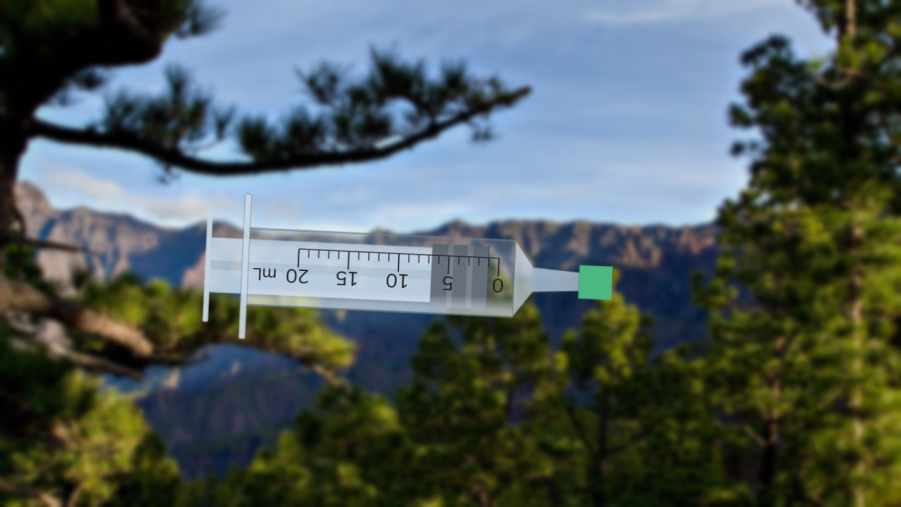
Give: 1
